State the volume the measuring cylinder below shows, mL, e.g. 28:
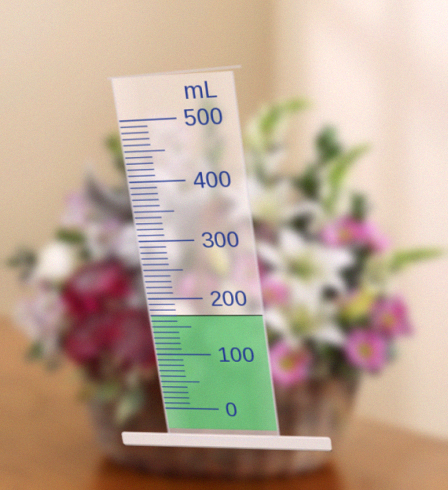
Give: 170
